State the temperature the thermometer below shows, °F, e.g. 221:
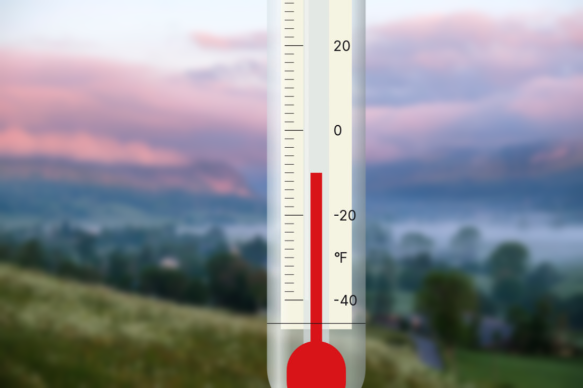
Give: -10
